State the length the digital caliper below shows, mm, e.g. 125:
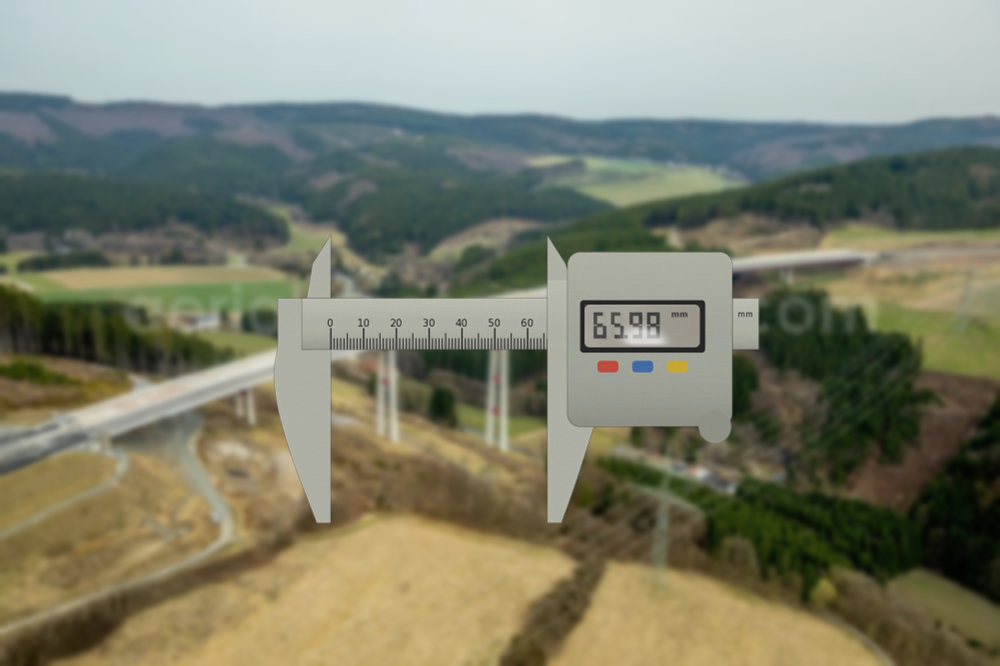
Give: 65.98
